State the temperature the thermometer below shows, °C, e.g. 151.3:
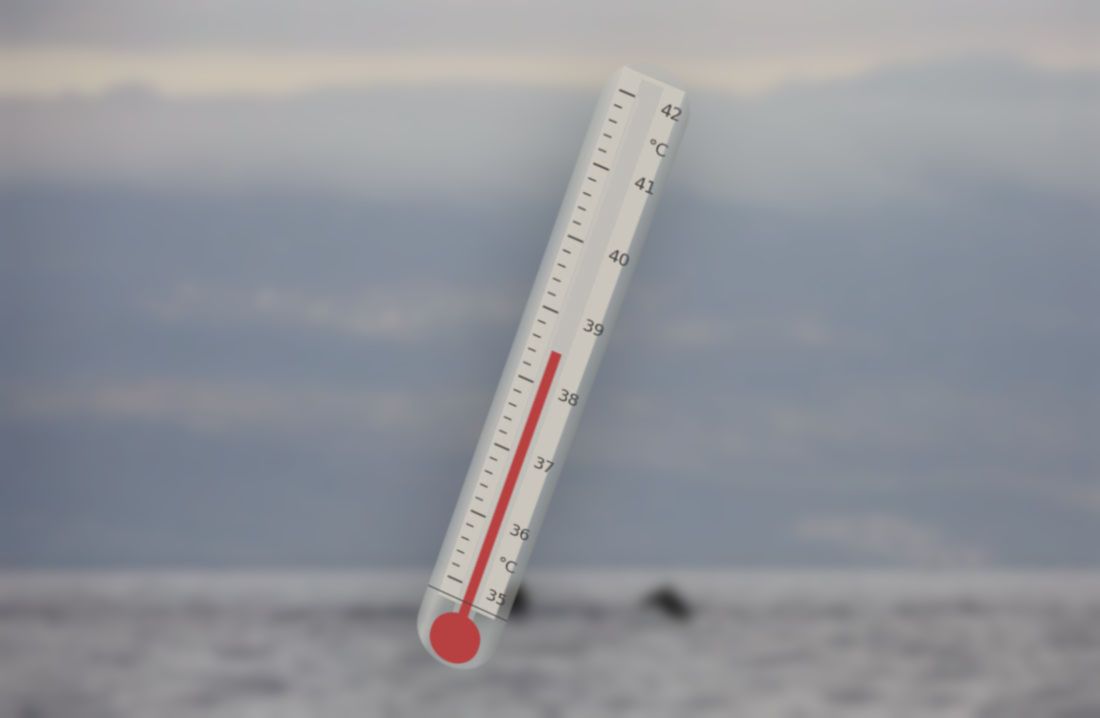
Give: 38.5
